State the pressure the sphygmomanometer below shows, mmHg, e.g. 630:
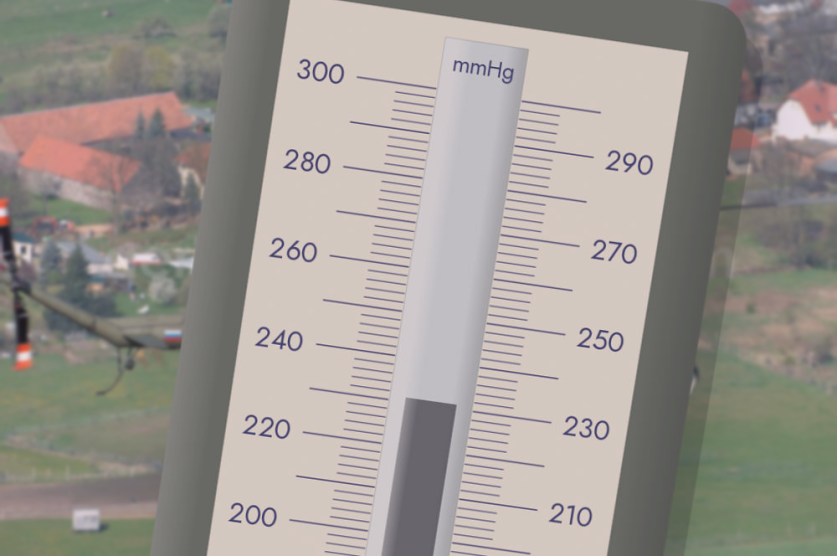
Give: 231
